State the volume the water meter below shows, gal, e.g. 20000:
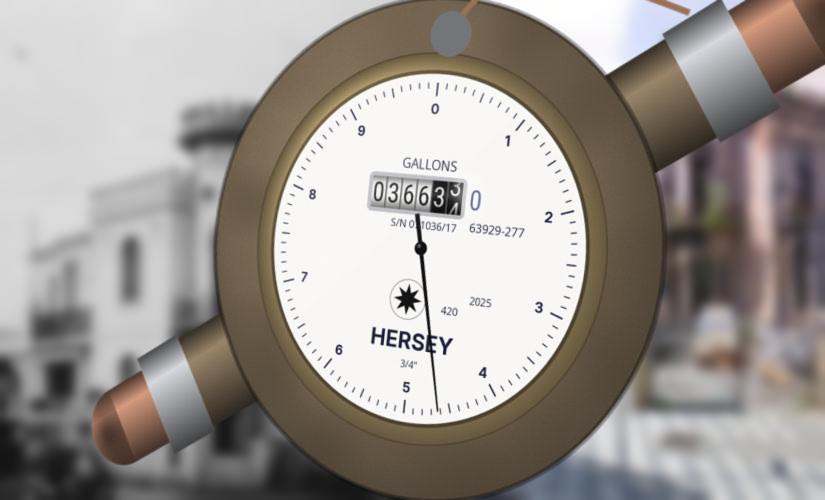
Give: 366334.6
